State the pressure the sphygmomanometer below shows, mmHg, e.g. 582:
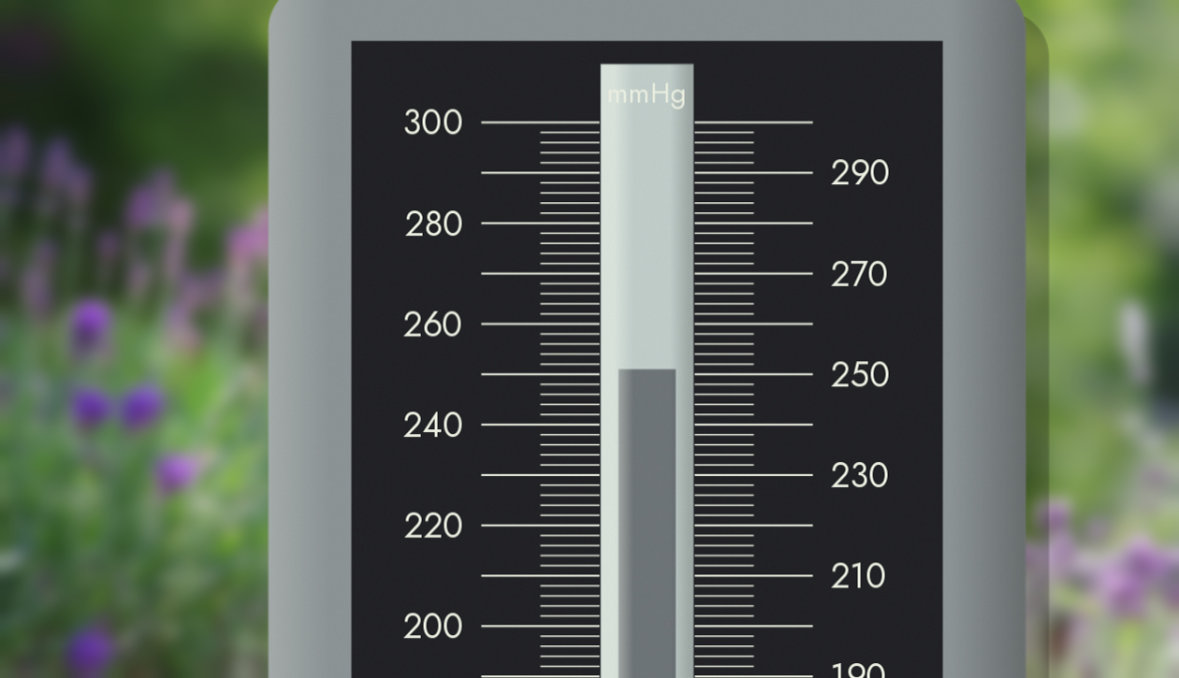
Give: 251
